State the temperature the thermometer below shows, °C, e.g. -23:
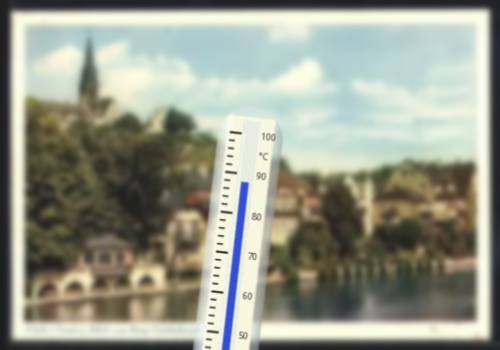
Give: 88
